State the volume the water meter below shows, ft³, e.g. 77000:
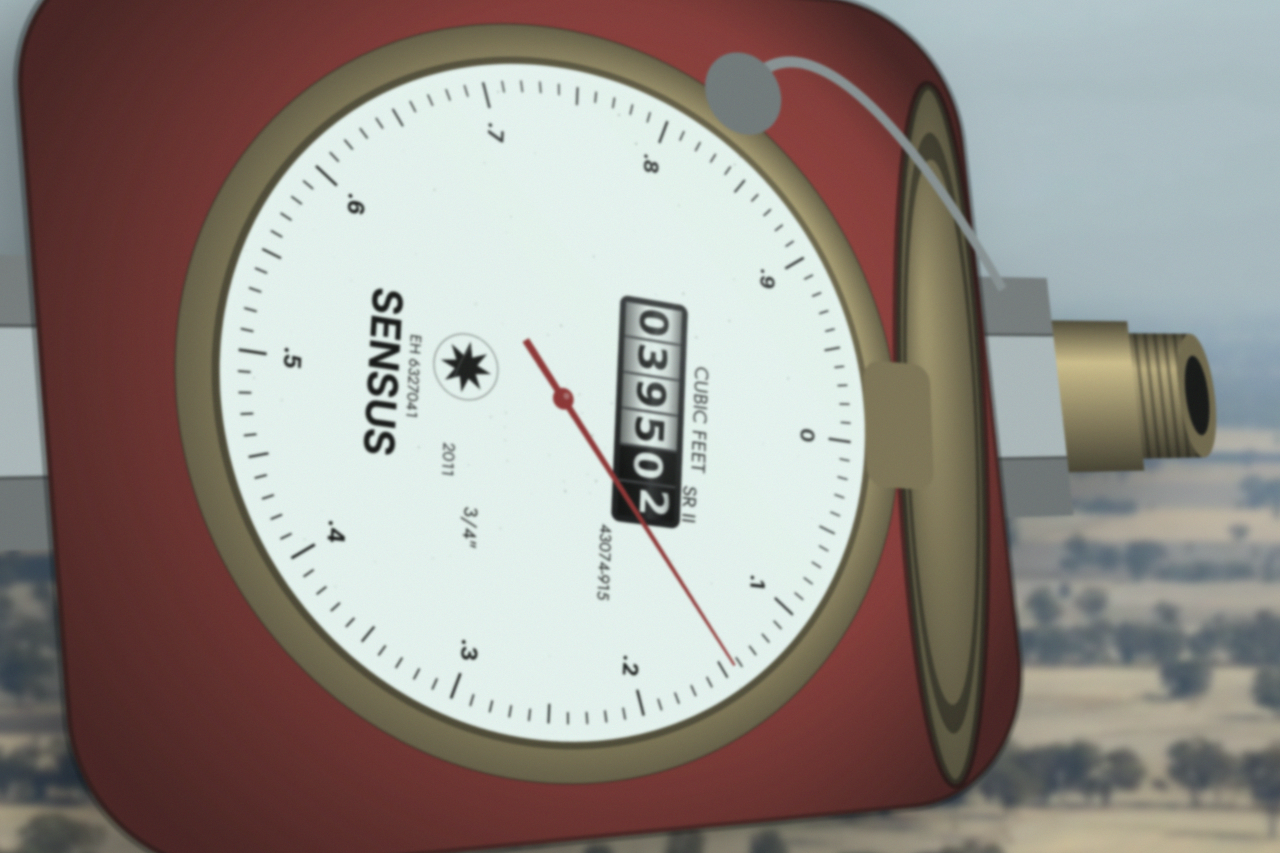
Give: 39502.14
